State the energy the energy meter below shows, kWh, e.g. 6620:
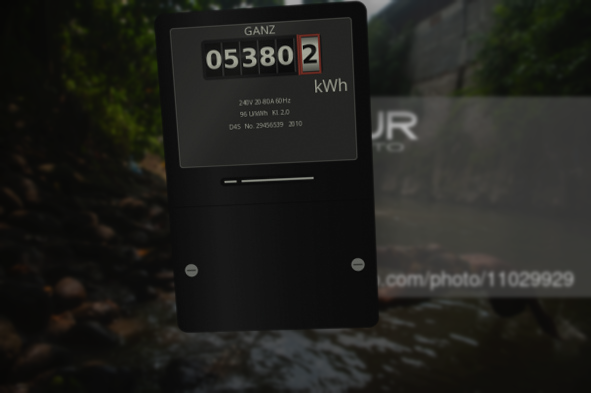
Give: 5380.2
